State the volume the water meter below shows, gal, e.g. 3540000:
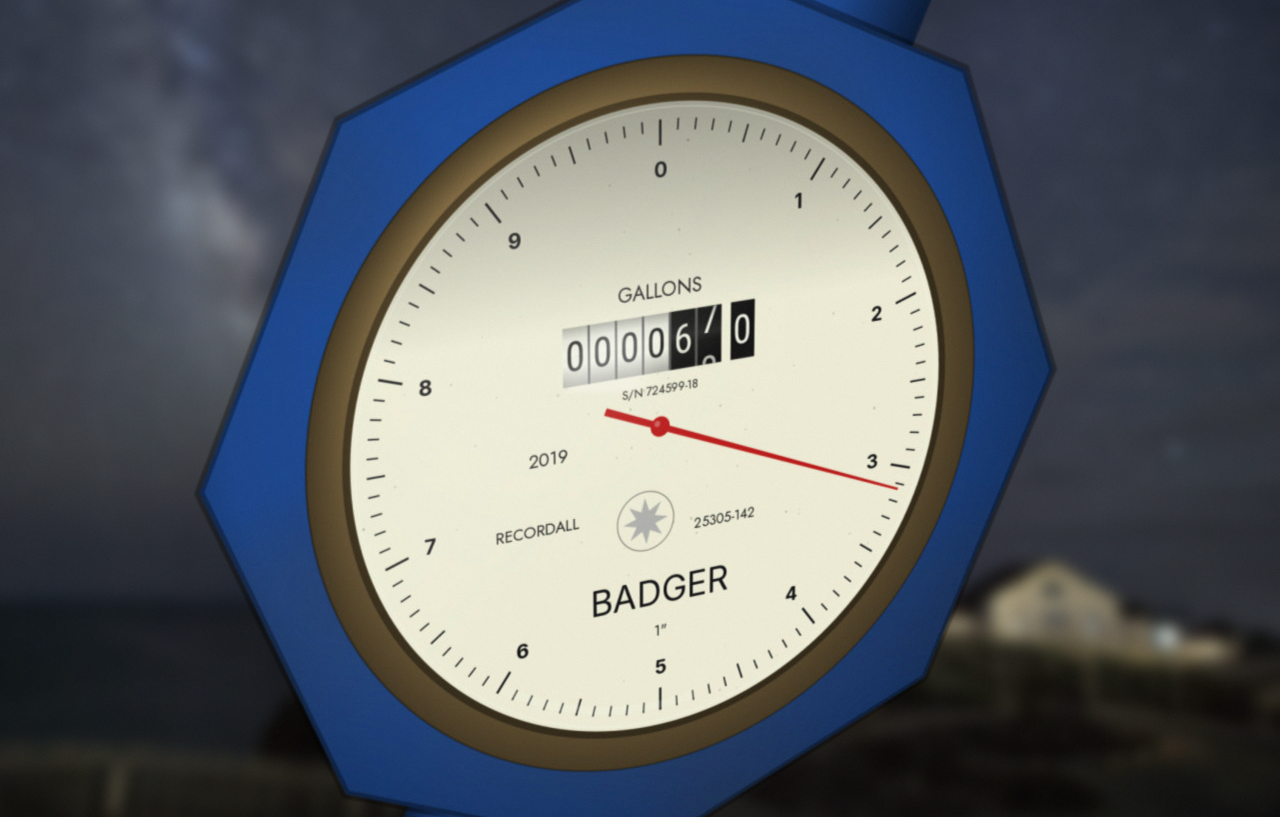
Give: 673.1
